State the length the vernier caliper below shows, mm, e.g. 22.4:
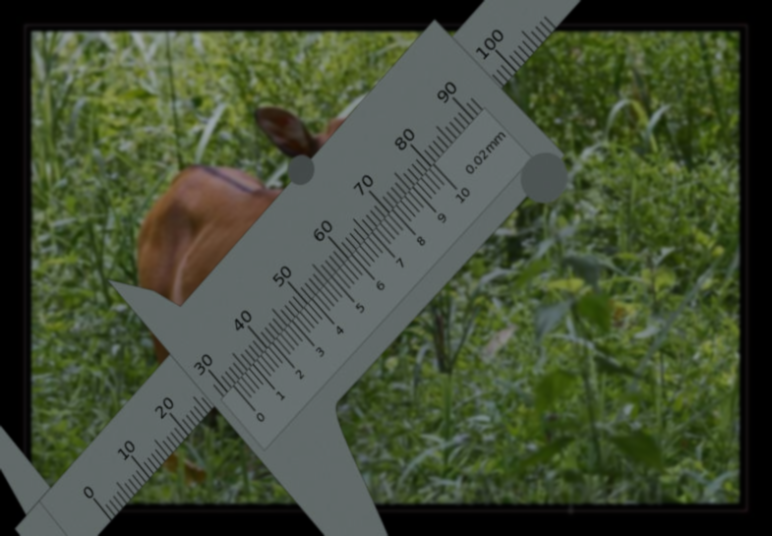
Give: 31.5
